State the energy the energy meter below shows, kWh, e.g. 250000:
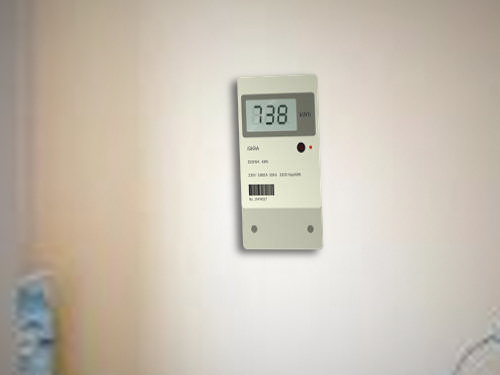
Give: 738
